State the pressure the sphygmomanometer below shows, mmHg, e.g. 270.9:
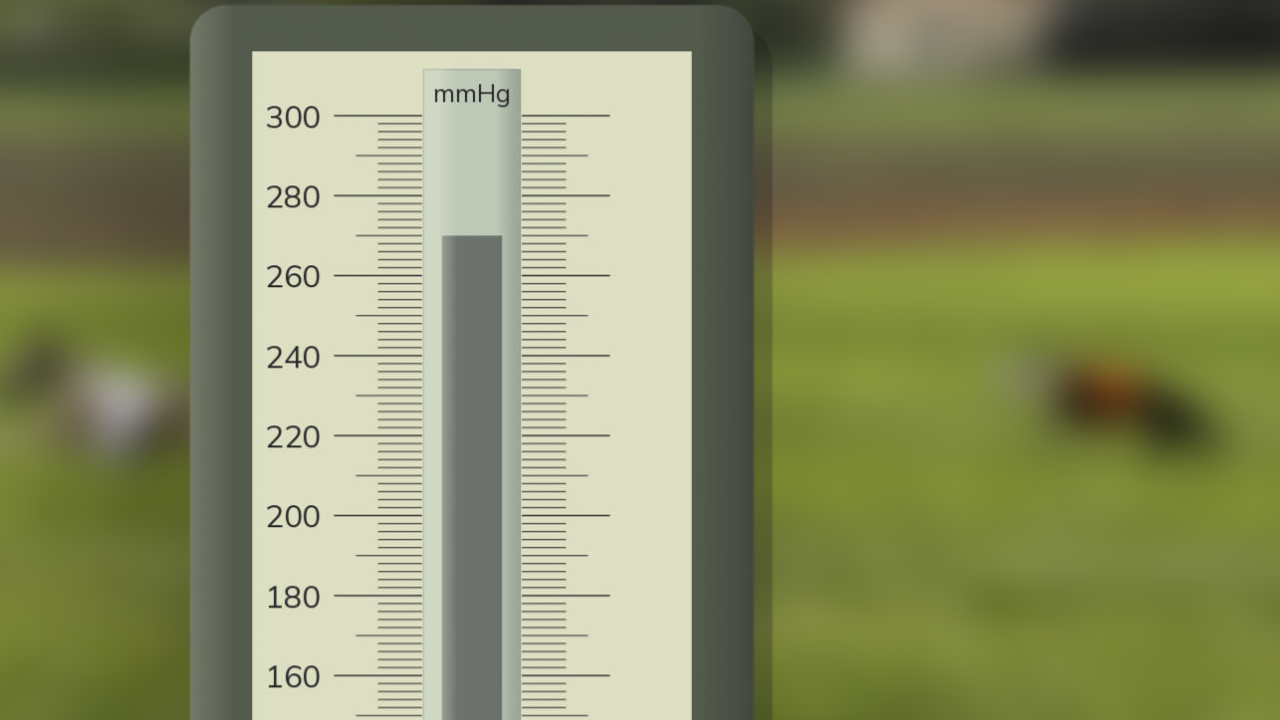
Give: 270
